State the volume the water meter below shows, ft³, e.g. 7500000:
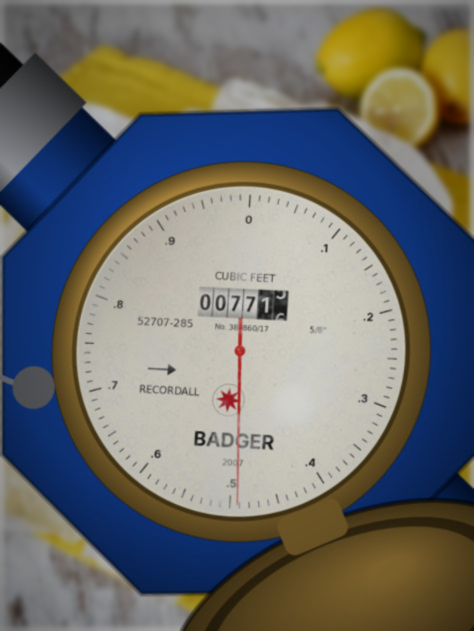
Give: 7715.49
